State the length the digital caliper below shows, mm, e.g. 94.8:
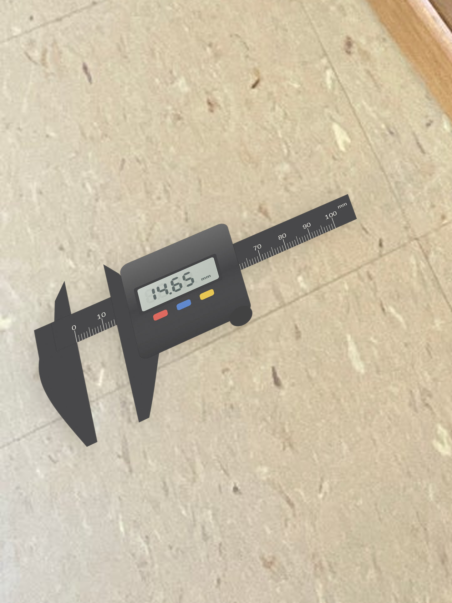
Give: 14.65
